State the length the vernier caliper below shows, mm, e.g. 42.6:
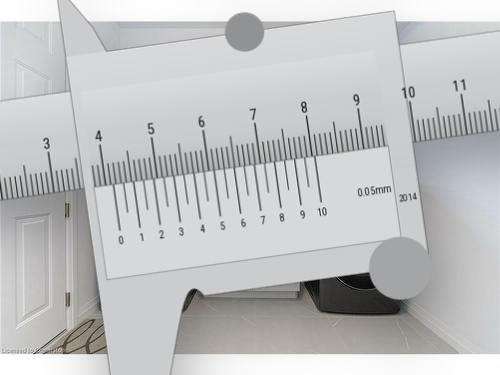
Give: 41.5
